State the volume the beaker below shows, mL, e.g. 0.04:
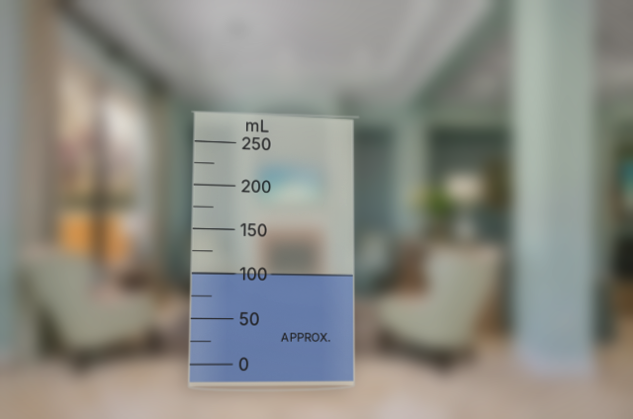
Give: 100
